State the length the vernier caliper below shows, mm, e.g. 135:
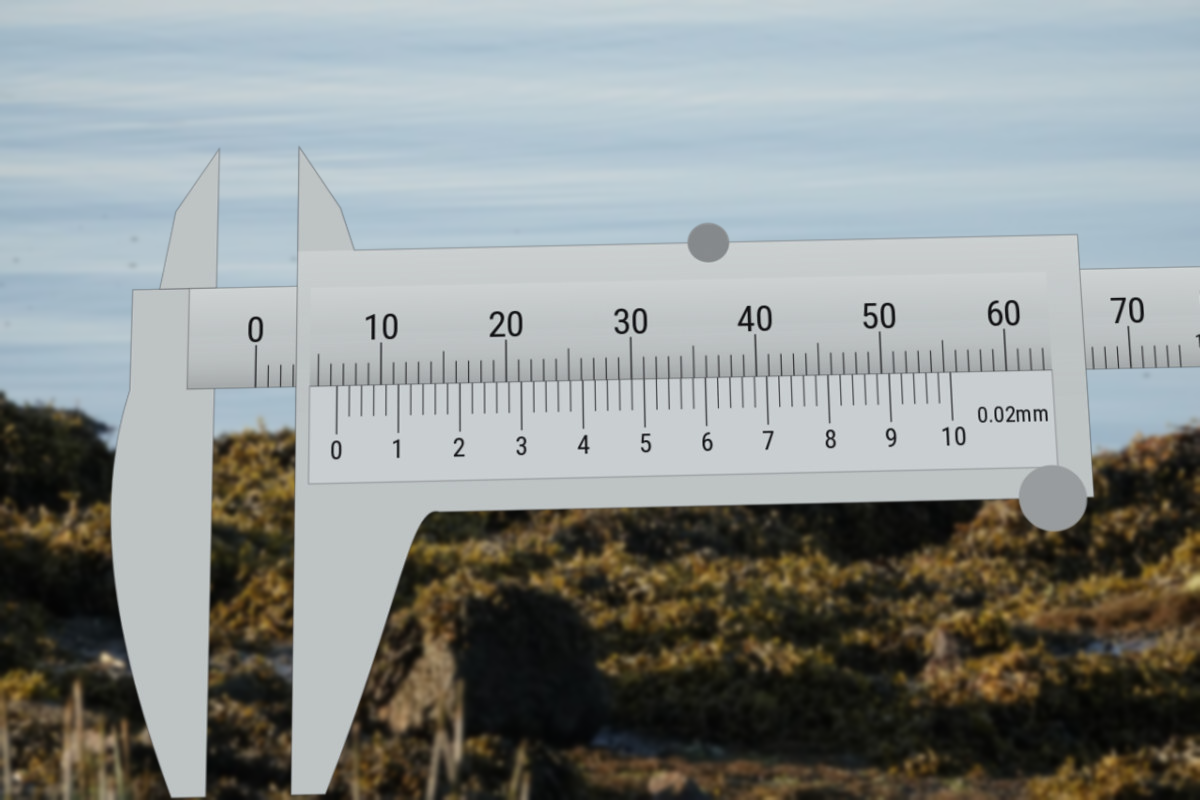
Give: 6.5
